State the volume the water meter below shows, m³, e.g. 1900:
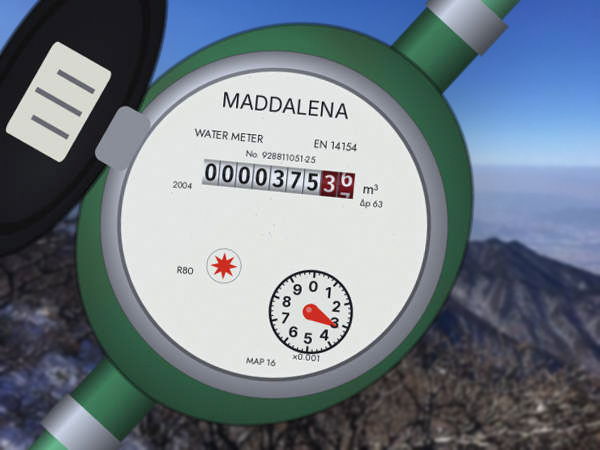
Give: 375.363
